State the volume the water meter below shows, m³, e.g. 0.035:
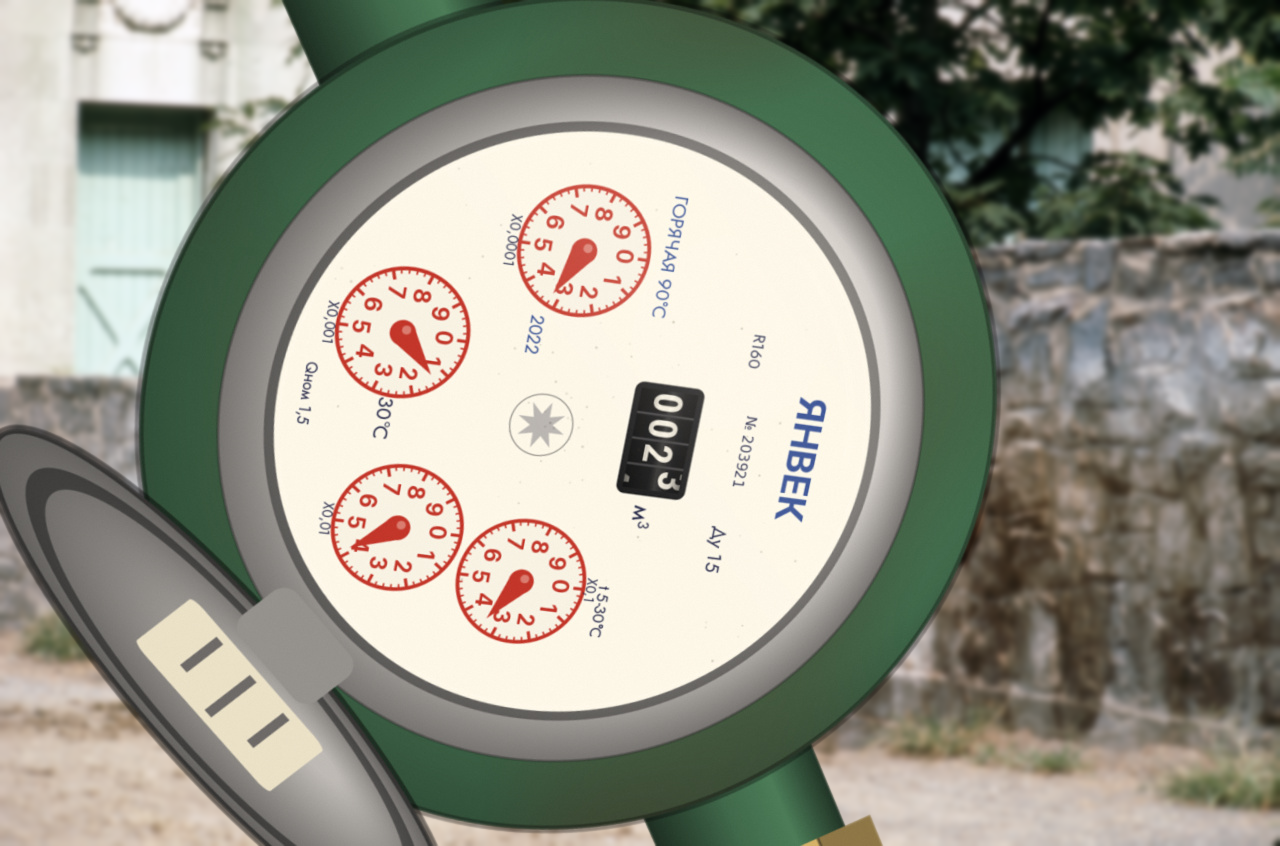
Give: 23.3413
